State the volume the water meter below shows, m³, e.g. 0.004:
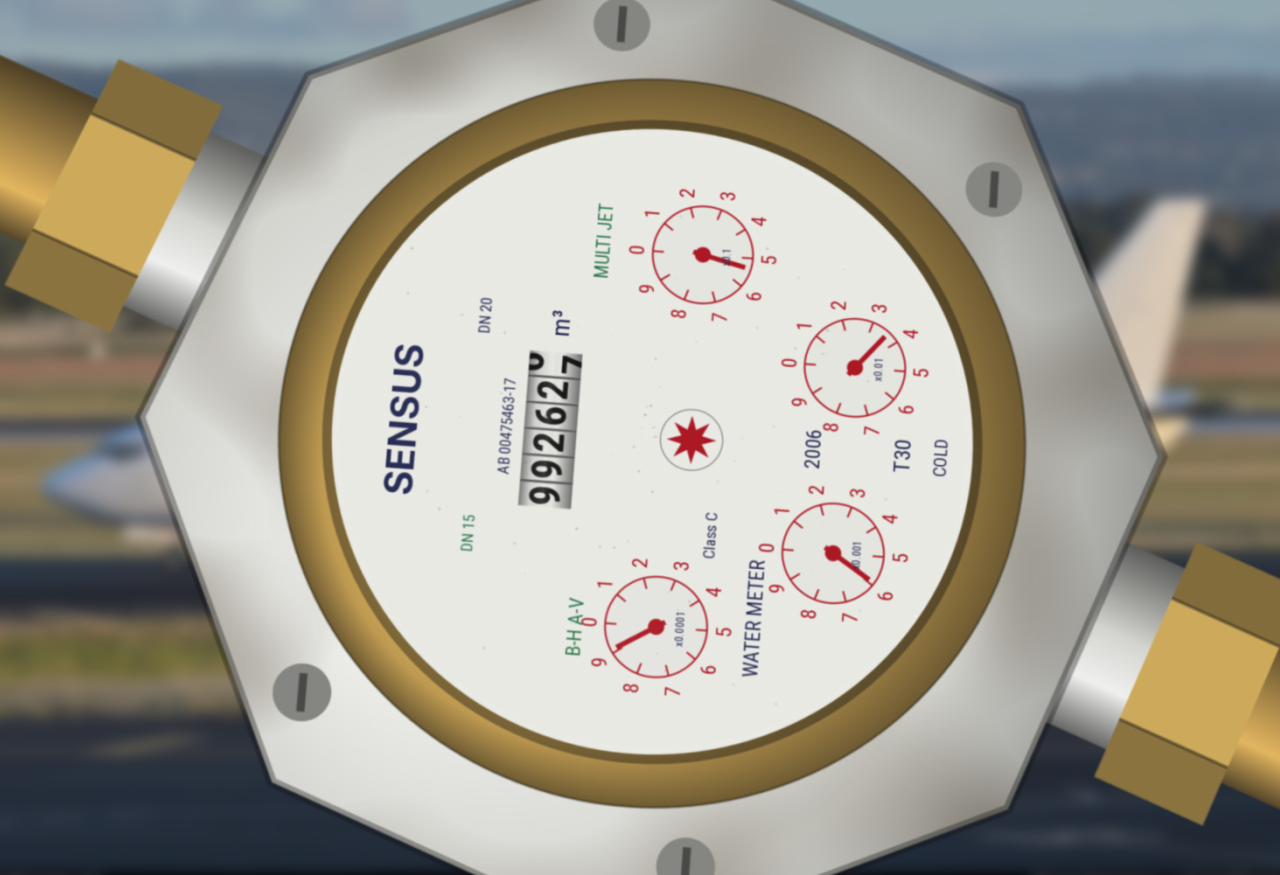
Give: 992626.5359
